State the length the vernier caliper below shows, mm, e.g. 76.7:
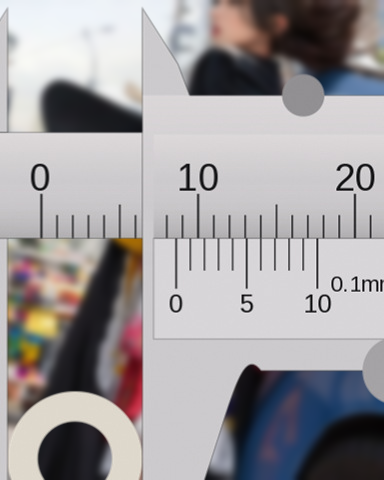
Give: 8.6
